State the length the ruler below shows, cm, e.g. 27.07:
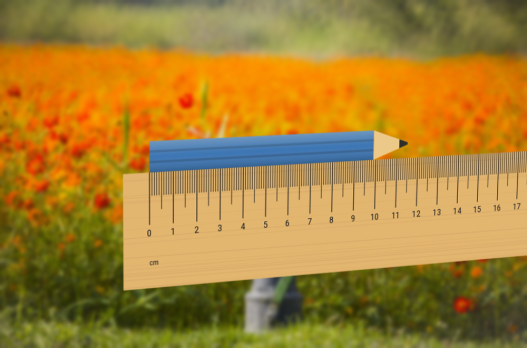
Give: 11.5
